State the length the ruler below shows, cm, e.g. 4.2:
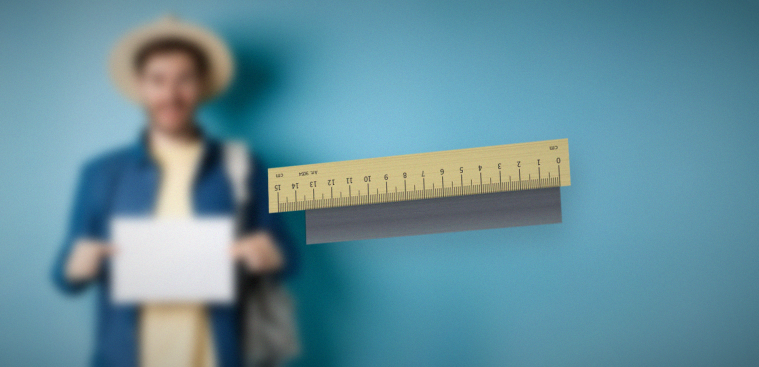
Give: 13.5
